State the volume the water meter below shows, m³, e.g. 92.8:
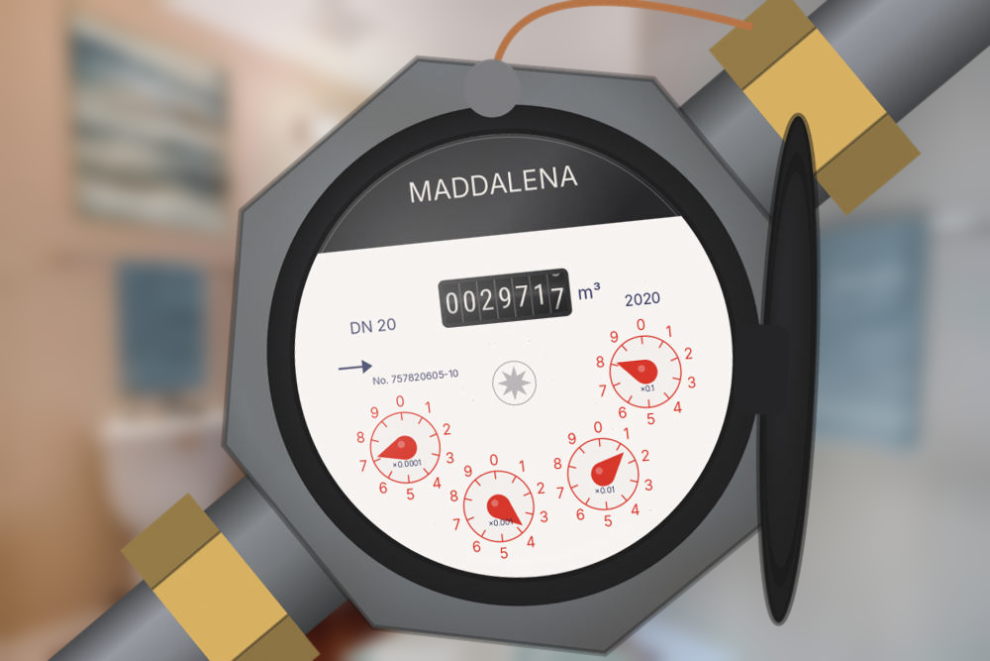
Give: 29716.8137
